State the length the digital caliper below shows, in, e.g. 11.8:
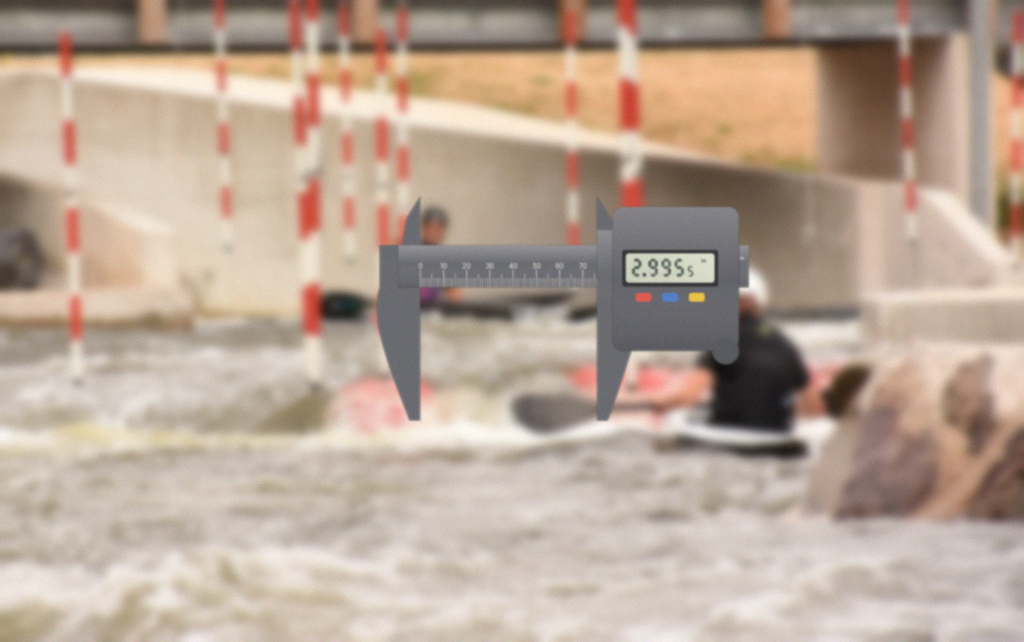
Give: 2.9955
